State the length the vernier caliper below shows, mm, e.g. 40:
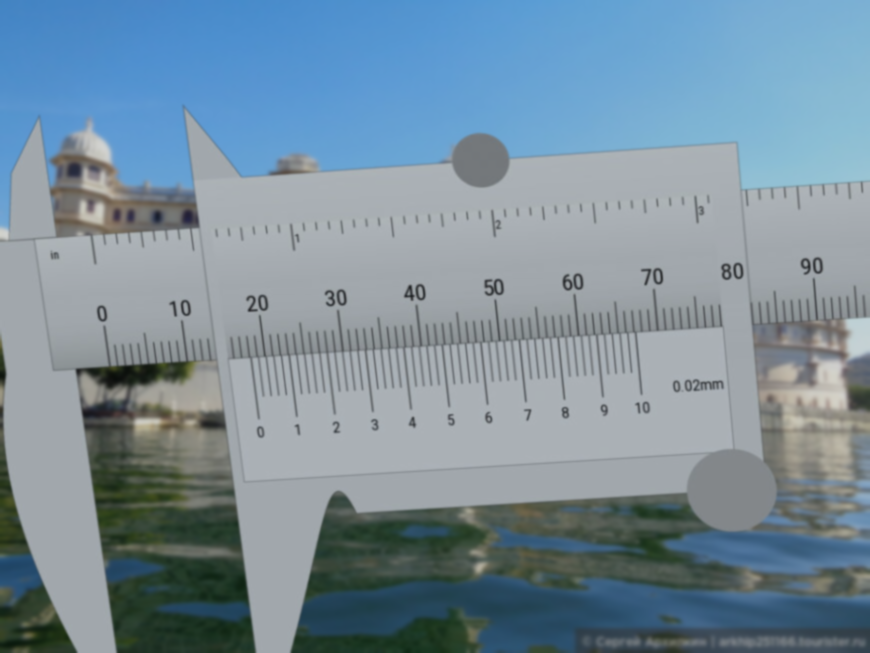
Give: 18.2
